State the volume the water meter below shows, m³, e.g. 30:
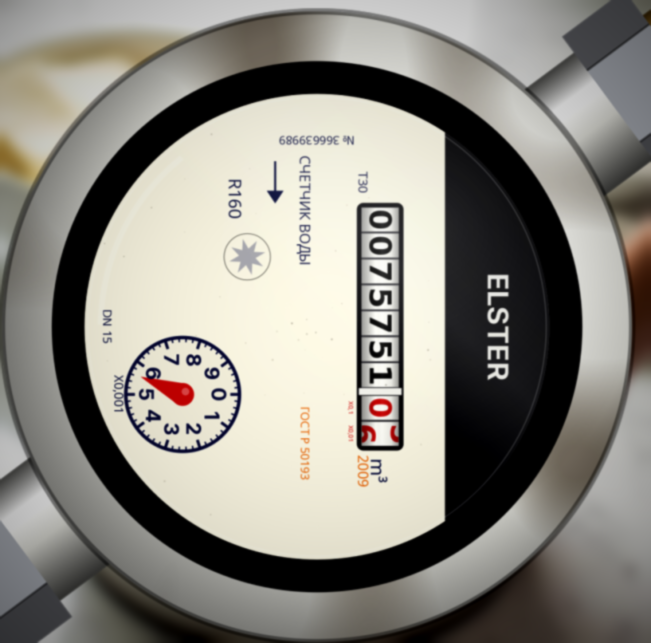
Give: 75751.055
